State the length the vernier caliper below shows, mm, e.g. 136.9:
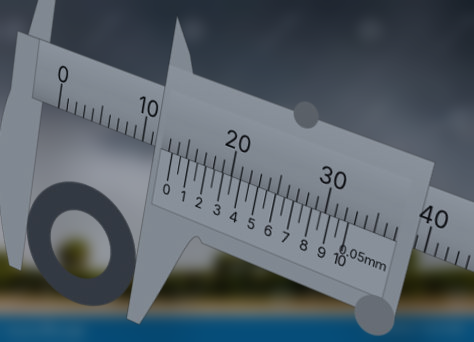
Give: 13.4
